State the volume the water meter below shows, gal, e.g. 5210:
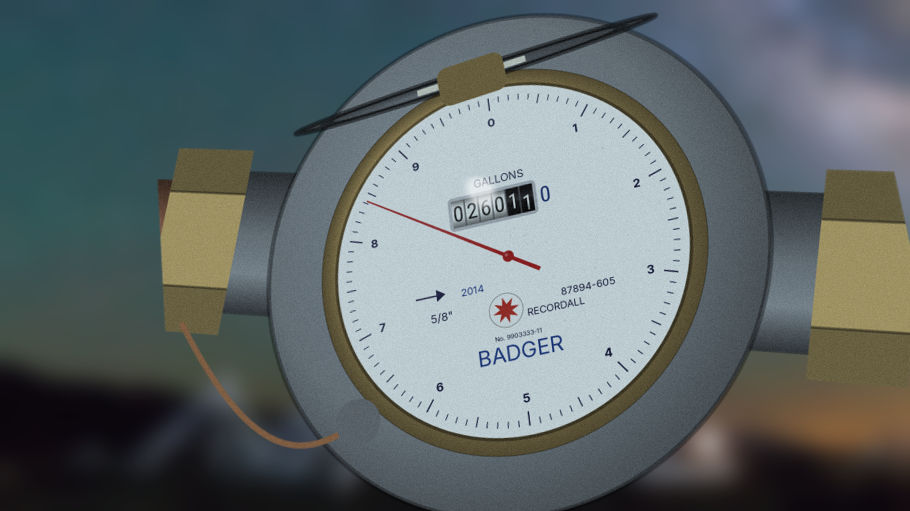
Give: 260108.4
